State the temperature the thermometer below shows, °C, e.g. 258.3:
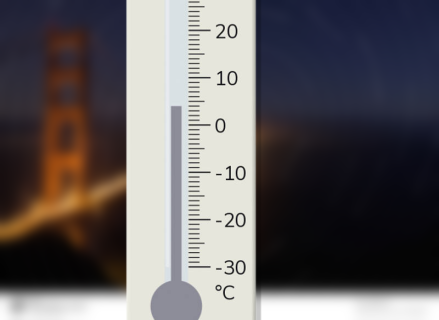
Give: 4
